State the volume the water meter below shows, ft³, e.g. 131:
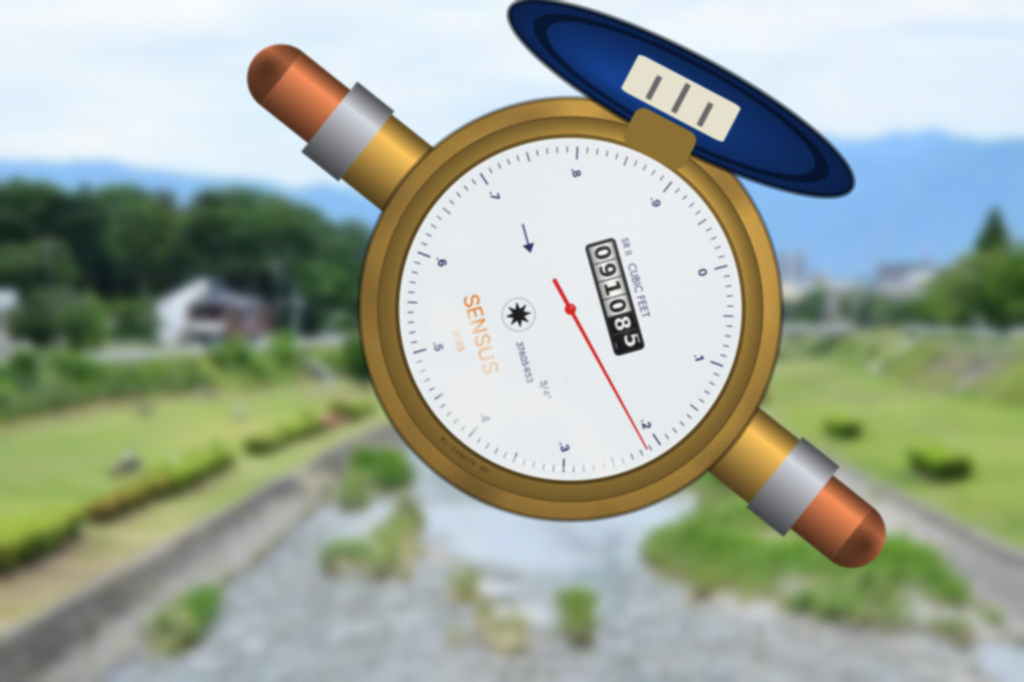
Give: 91085.21
